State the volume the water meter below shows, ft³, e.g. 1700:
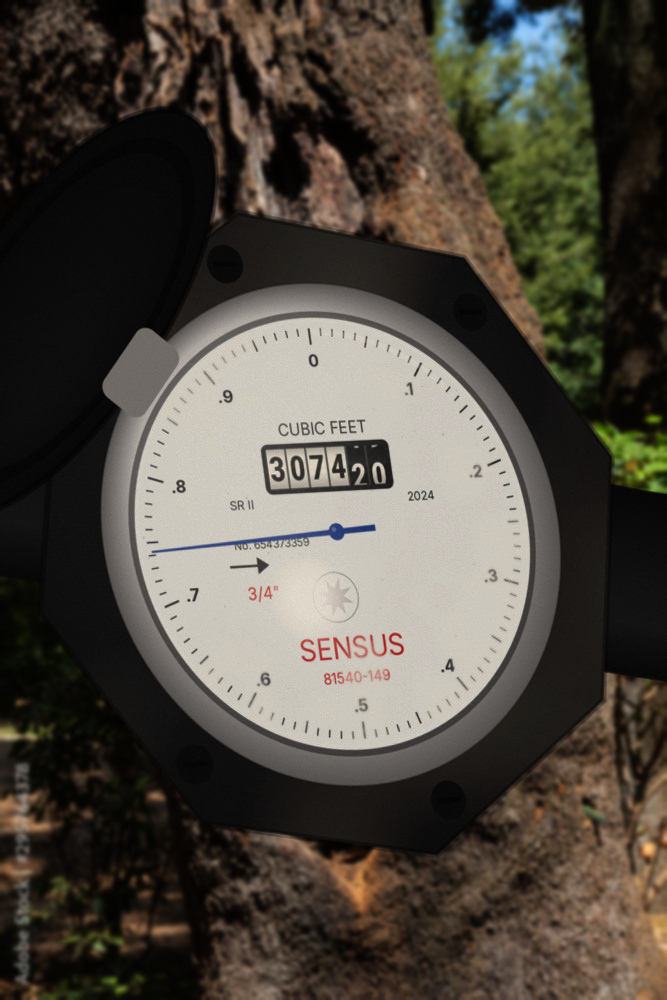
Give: 307419.74
